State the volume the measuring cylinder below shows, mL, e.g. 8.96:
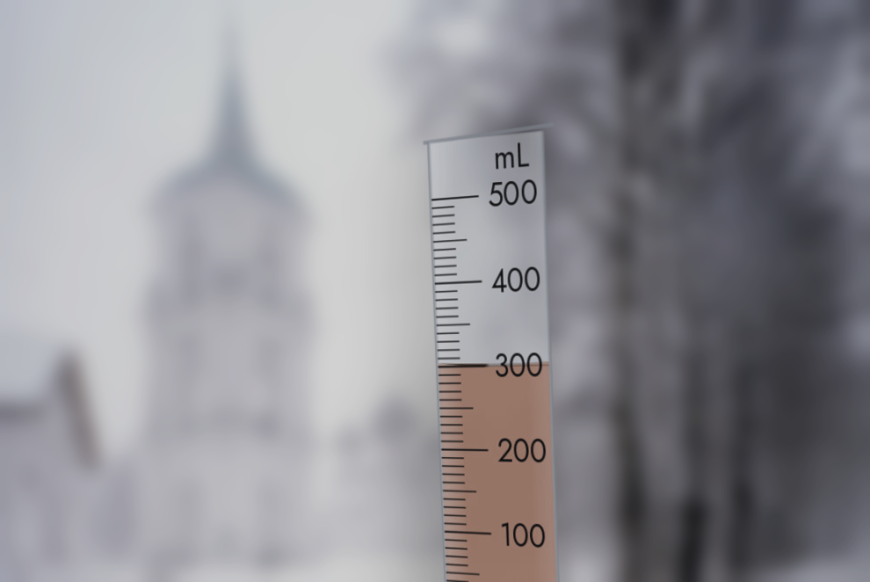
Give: 300
